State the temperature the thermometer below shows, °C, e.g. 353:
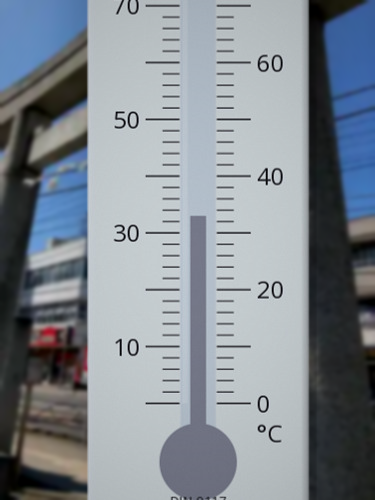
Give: 33
